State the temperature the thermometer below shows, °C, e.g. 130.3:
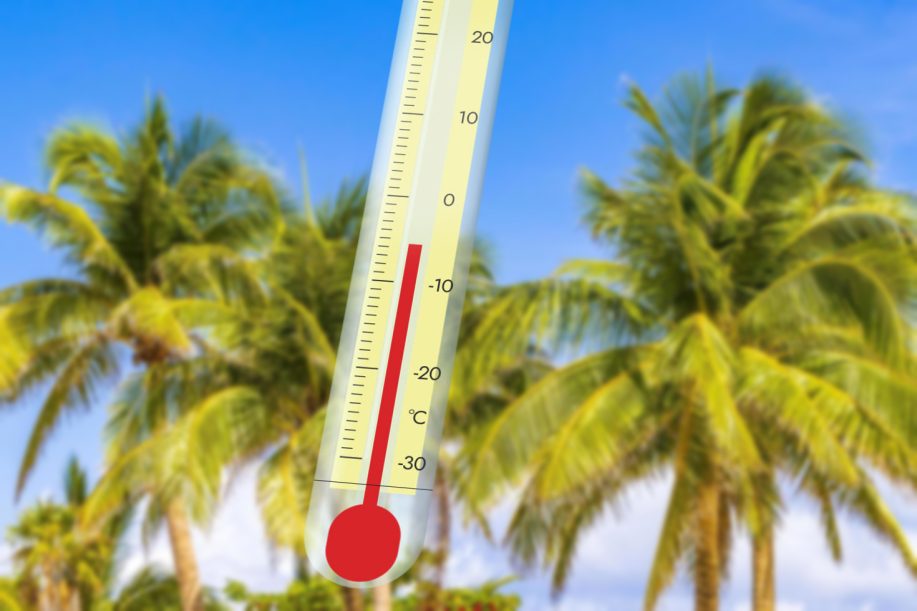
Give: -5.5
